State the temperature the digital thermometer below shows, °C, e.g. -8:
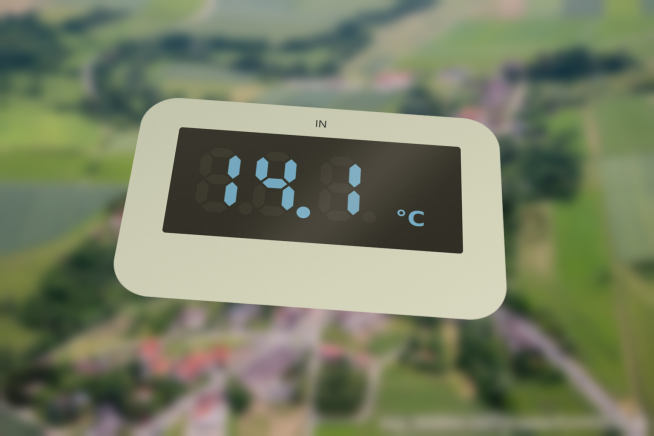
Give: 14.1
